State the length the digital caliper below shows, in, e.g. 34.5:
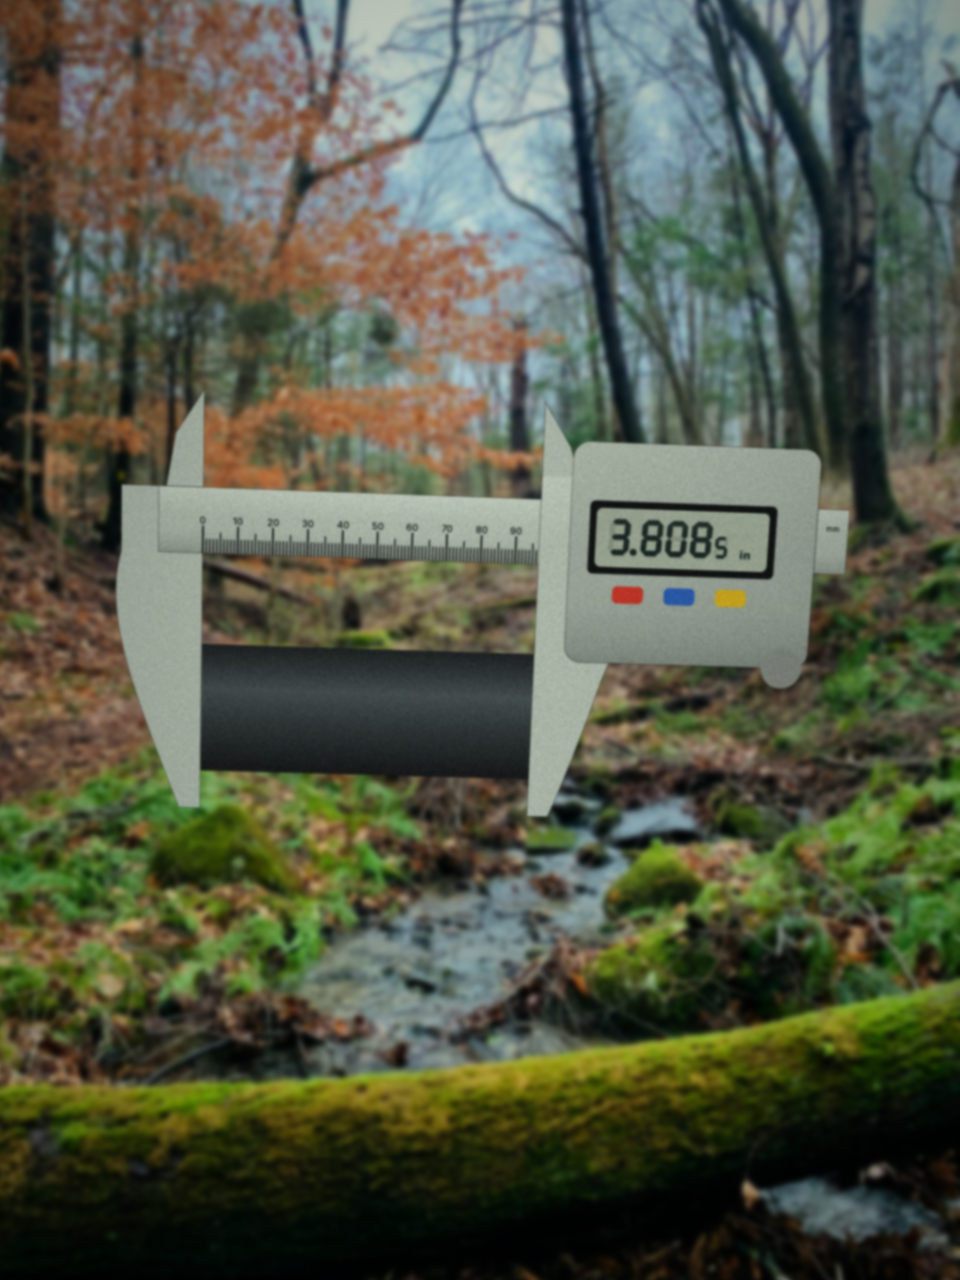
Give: 3.8085
